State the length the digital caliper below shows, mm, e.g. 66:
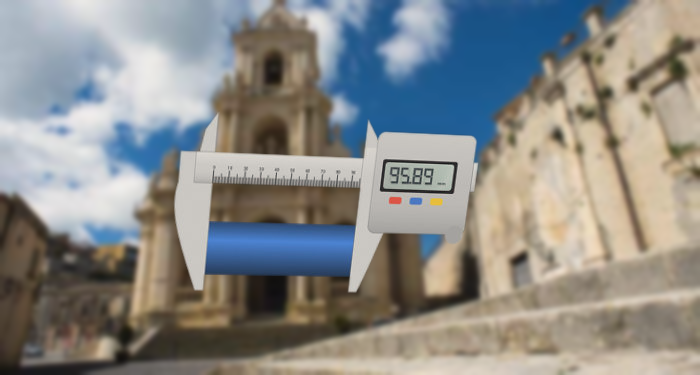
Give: 95.89
